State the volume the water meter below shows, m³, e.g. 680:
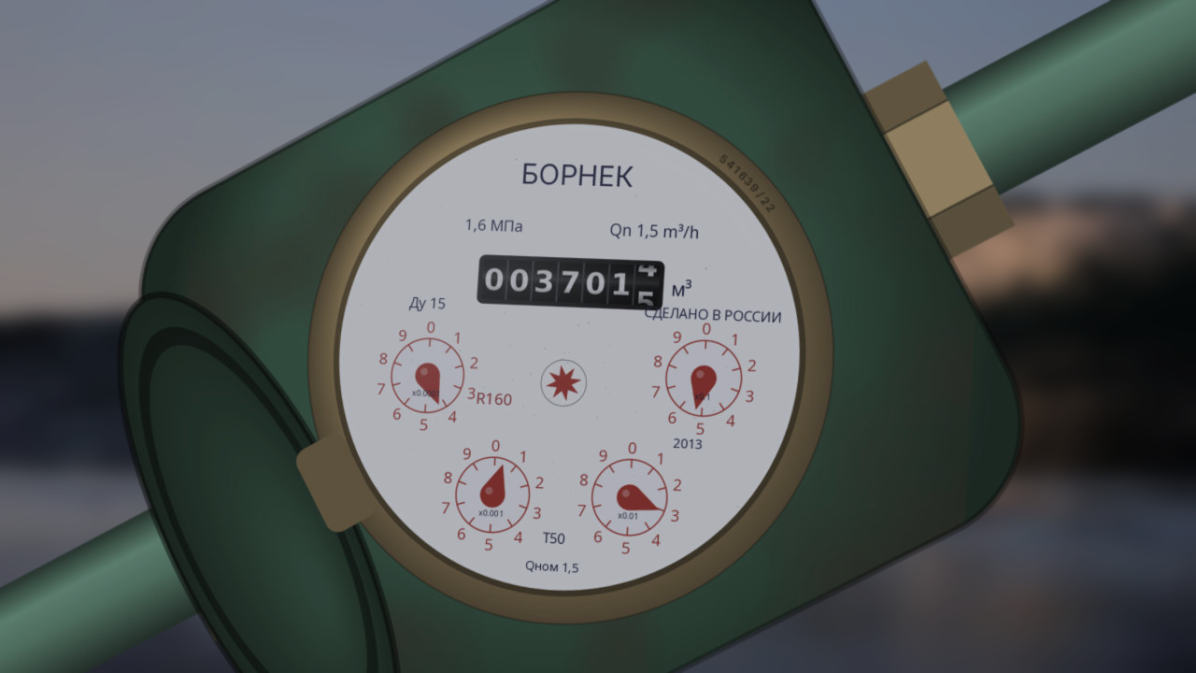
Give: 37014.5304
